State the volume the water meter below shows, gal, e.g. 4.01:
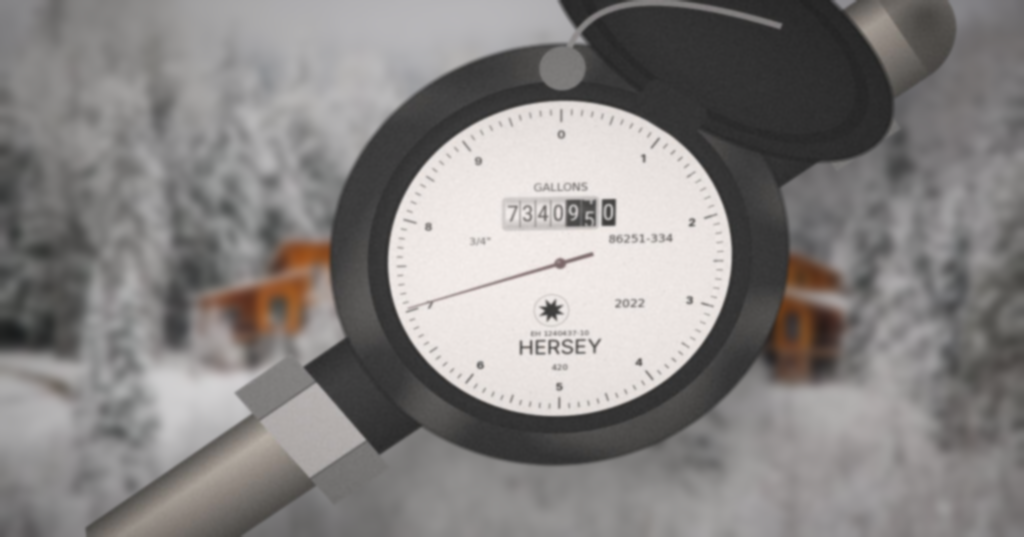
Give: 7340947.0
